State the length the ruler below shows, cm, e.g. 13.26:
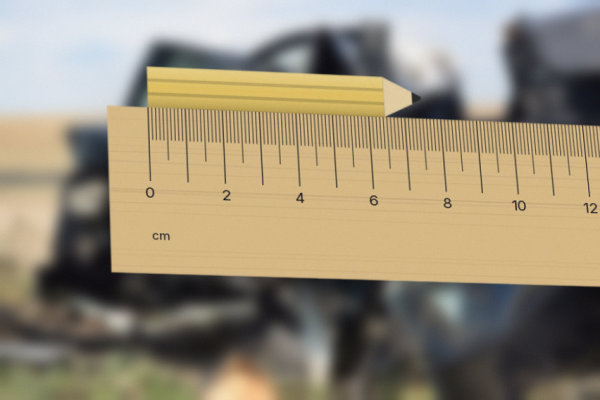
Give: 7.5
